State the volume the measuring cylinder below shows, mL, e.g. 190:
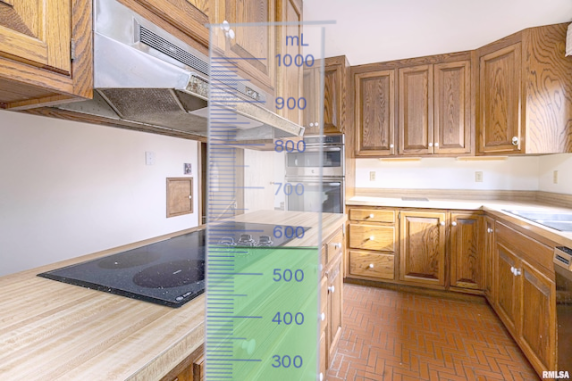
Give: 560
